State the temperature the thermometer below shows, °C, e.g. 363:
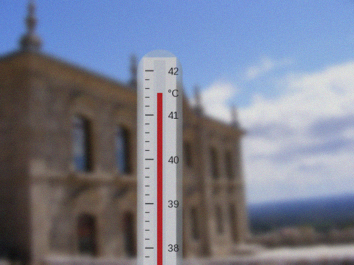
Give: 41.5
